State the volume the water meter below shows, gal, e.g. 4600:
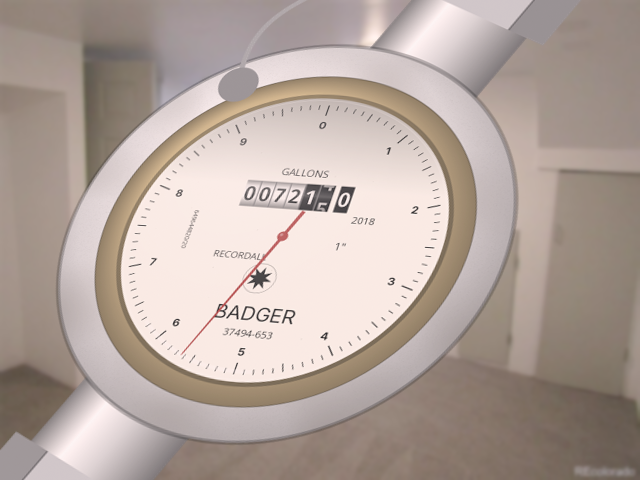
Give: 72145.6
